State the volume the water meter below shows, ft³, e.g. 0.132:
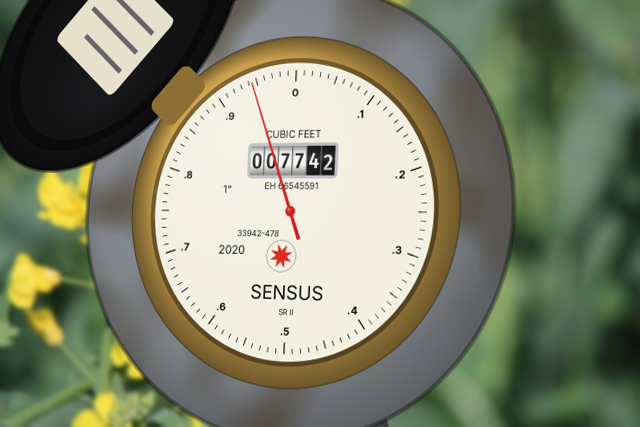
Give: 7741.94
